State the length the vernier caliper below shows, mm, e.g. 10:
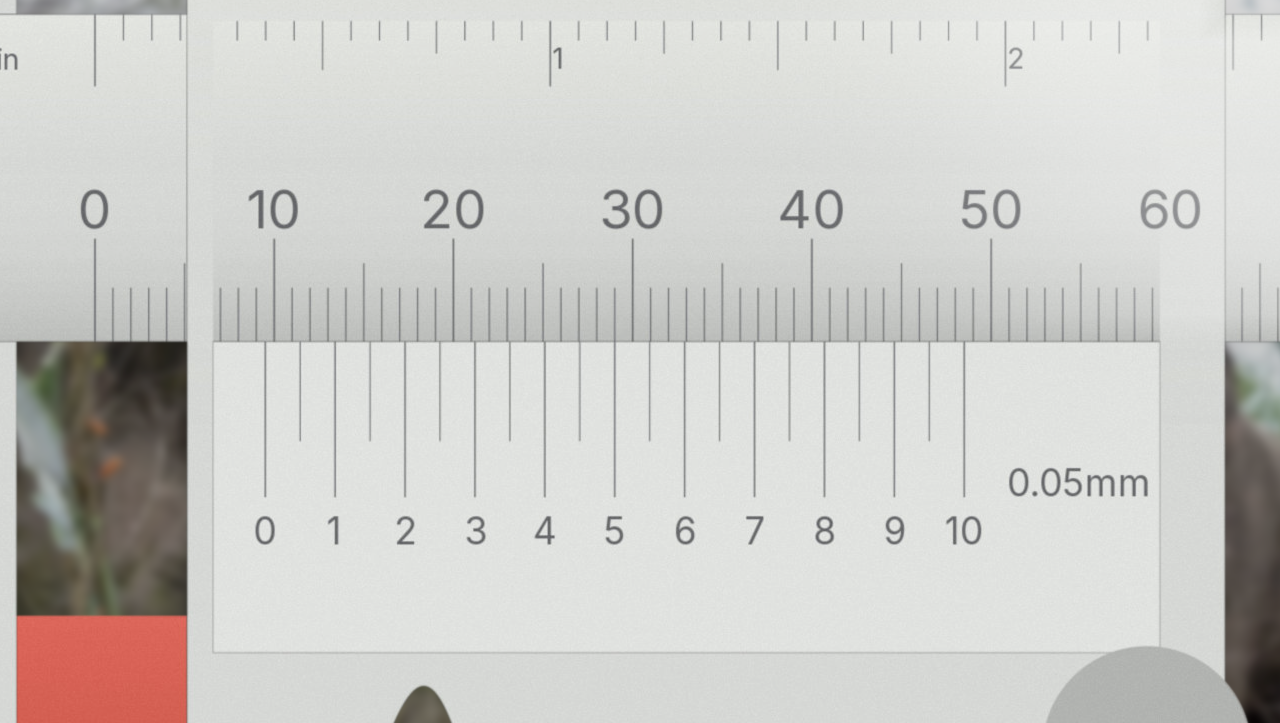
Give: 9.5
